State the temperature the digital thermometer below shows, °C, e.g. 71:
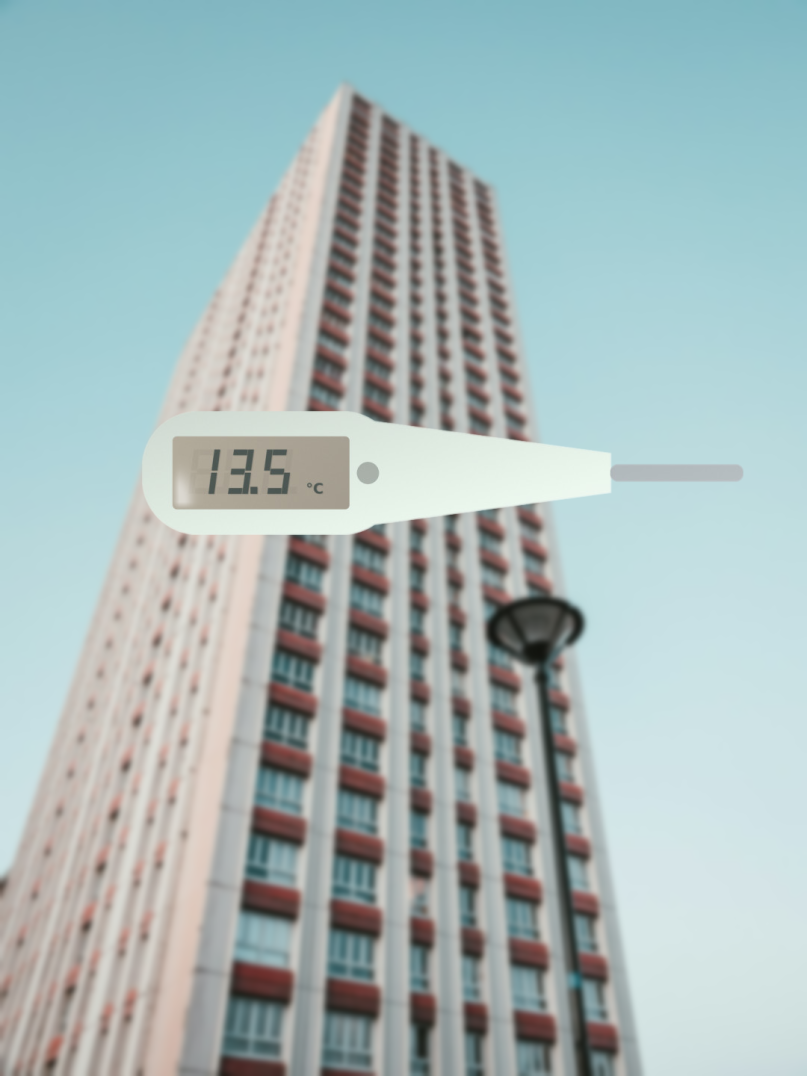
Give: 13.5
